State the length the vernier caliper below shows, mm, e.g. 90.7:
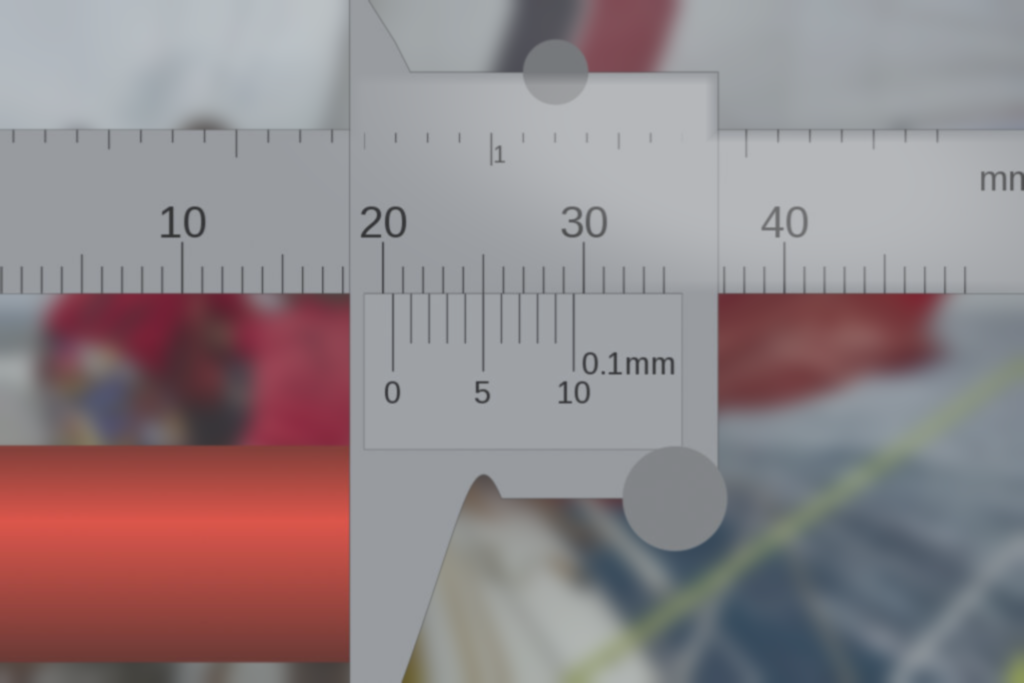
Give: 20.5
